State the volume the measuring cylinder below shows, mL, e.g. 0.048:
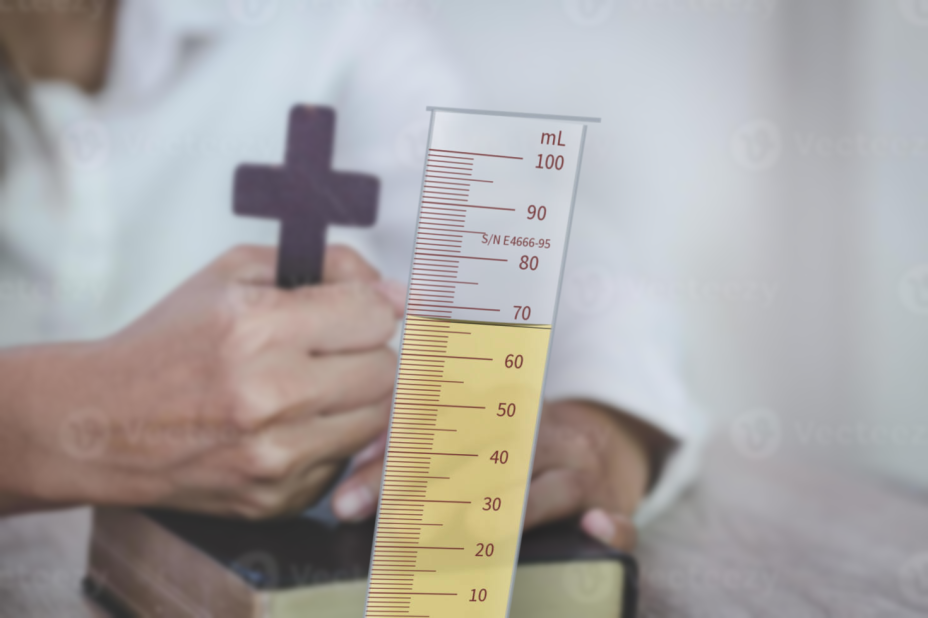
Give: 67
